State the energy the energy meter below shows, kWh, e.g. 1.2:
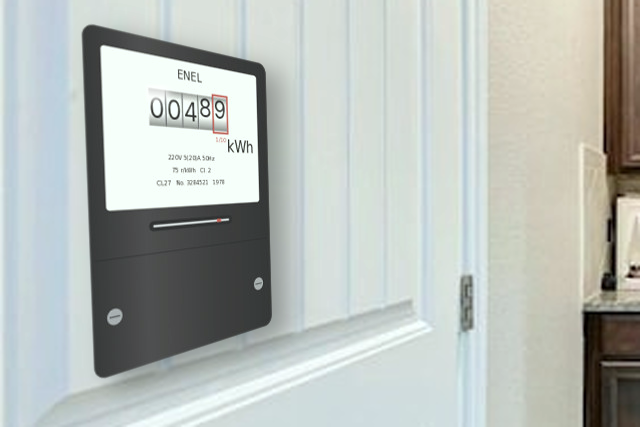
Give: 48.9
